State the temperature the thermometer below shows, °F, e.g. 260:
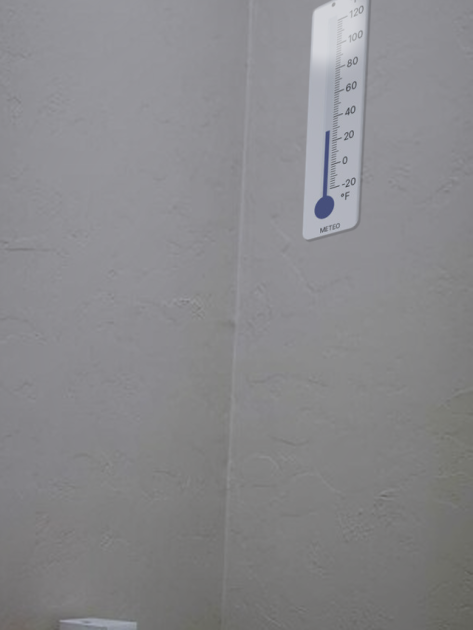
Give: 30
